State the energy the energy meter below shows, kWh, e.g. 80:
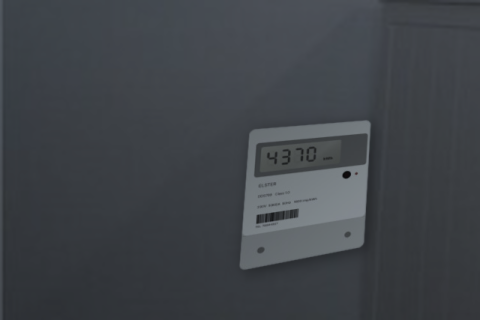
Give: 4370
